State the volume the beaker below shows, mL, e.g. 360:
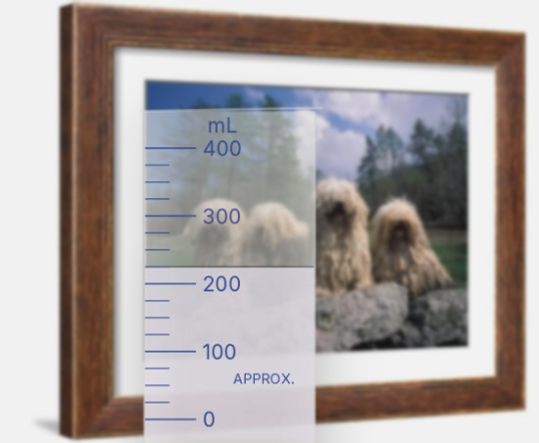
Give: 225
